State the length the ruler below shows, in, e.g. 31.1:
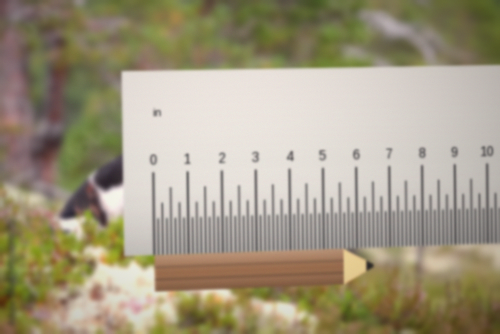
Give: 6.5
